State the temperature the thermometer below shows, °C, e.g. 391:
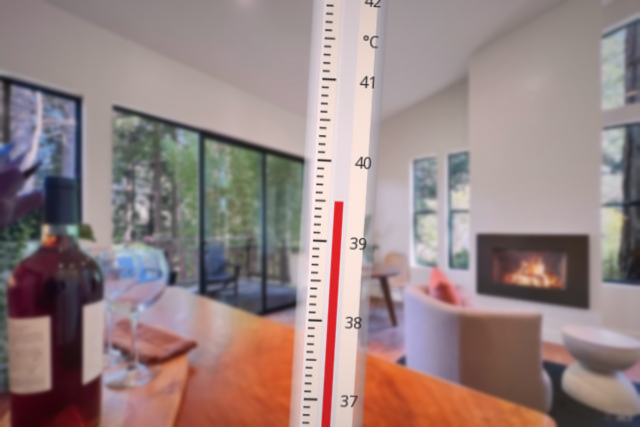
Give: 39.5
